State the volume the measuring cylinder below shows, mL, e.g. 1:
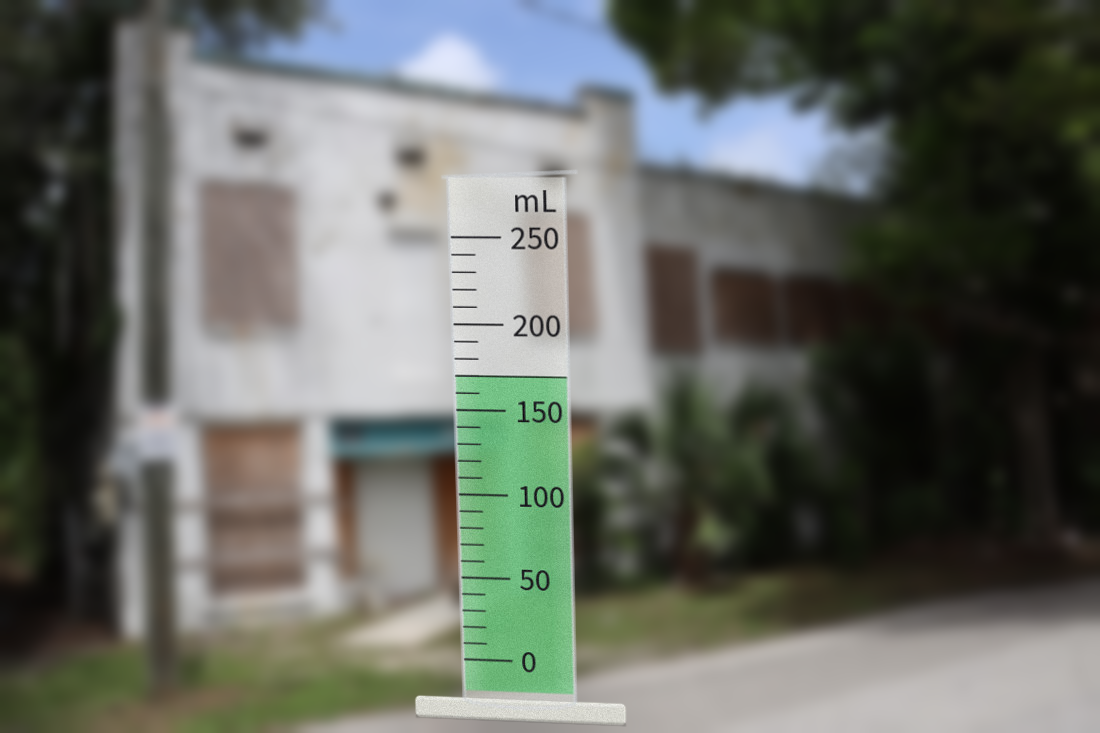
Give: 170
